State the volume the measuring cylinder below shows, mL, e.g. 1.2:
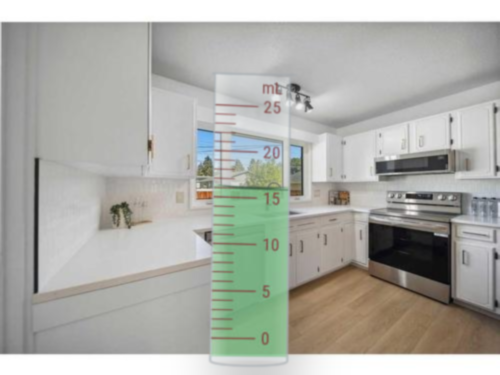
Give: 16
